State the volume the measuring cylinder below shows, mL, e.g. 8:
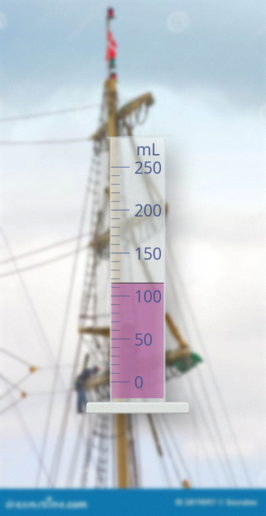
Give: 115
